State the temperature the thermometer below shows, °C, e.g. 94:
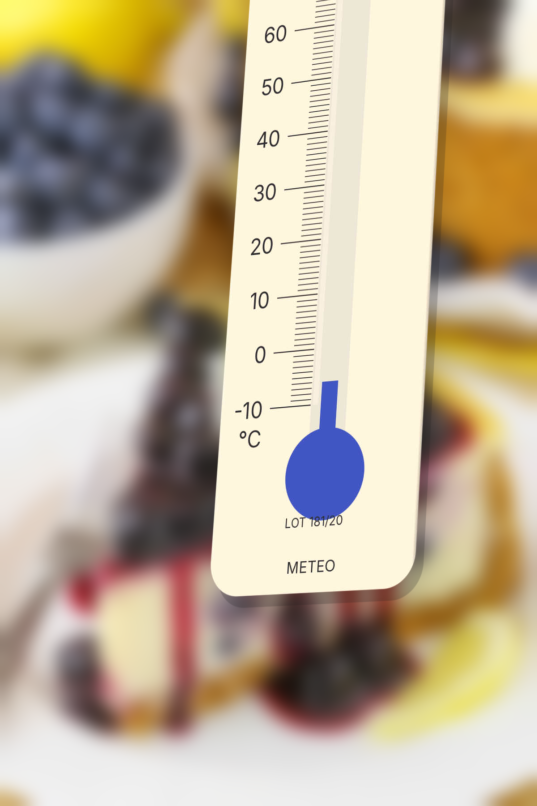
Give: -6
